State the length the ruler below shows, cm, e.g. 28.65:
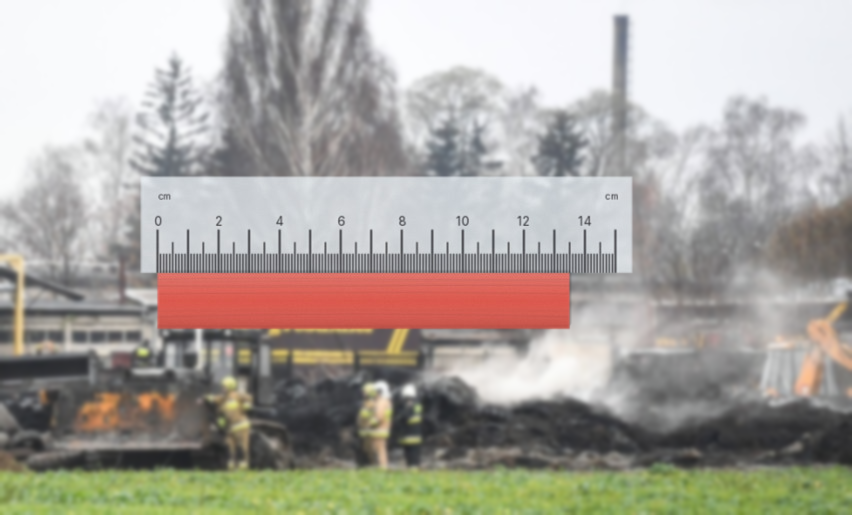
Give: 13.5
